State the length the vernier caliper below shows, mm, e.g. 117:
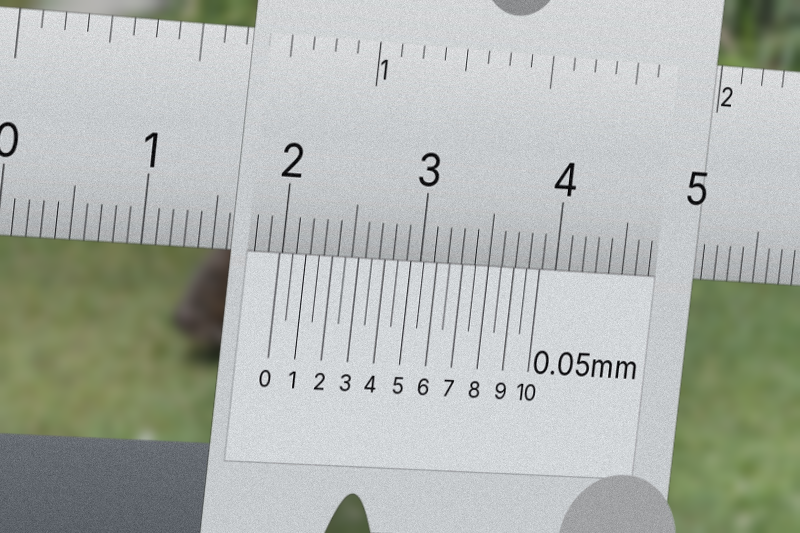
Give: 19.8
